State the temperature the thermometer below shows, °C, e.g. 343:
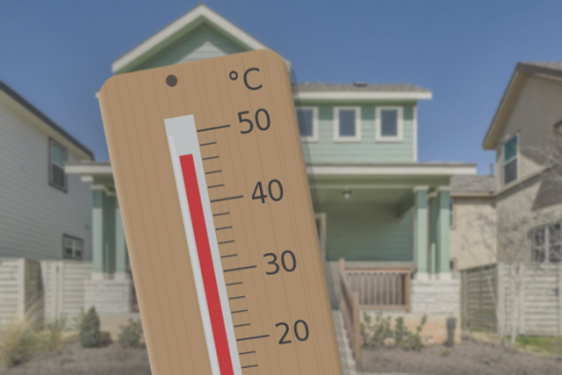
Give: 47
